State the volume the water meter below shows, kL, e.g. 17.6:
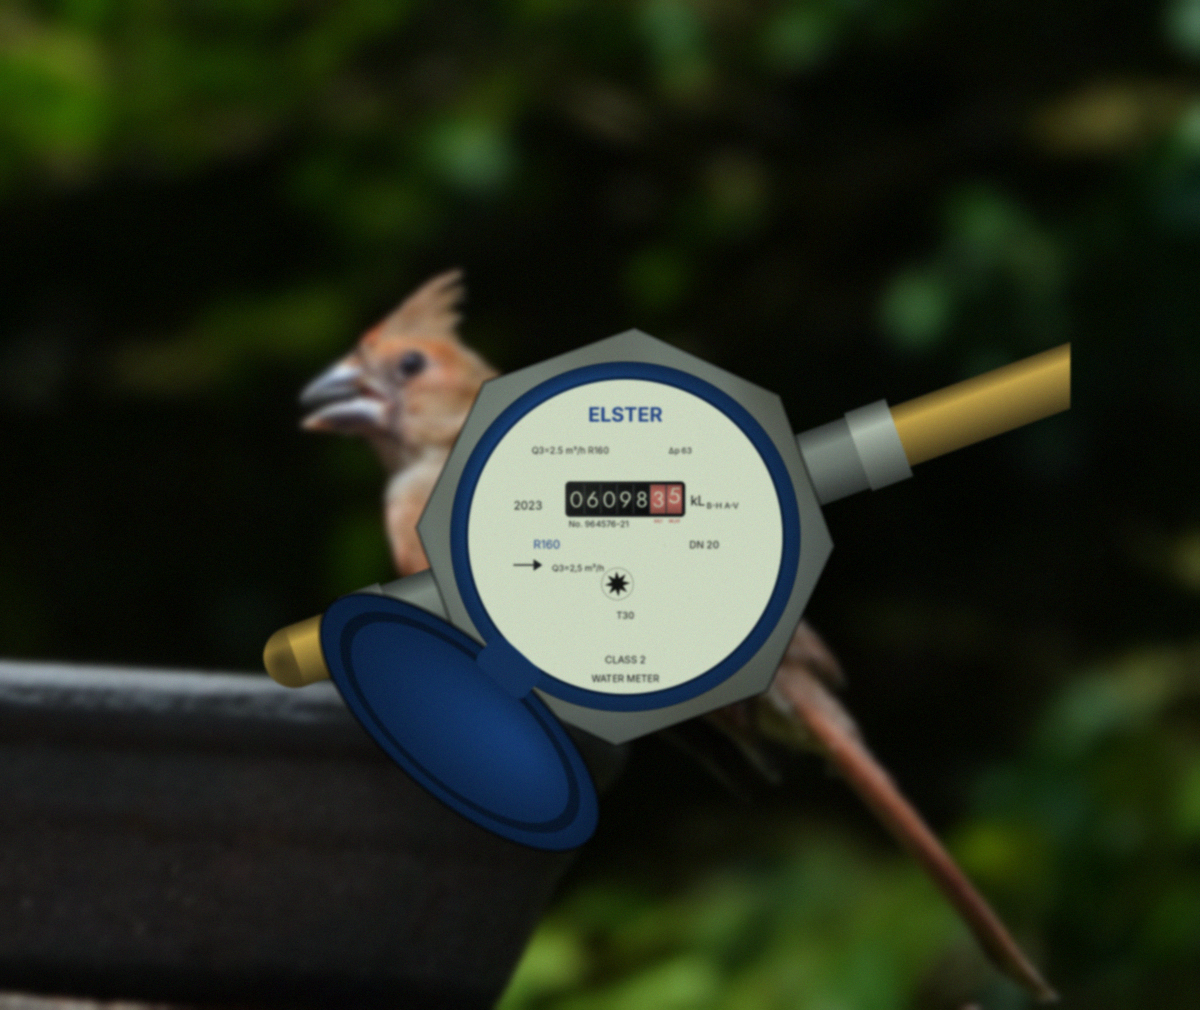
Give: 6098.35
